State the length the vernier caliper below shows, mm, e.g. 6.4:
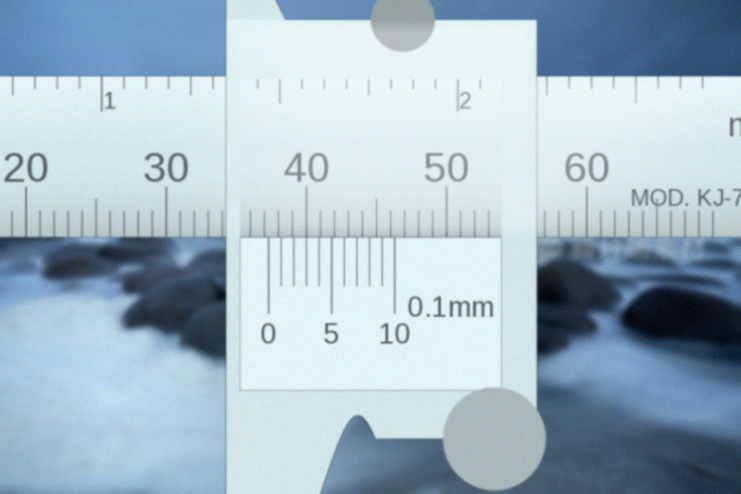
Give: 37.3
